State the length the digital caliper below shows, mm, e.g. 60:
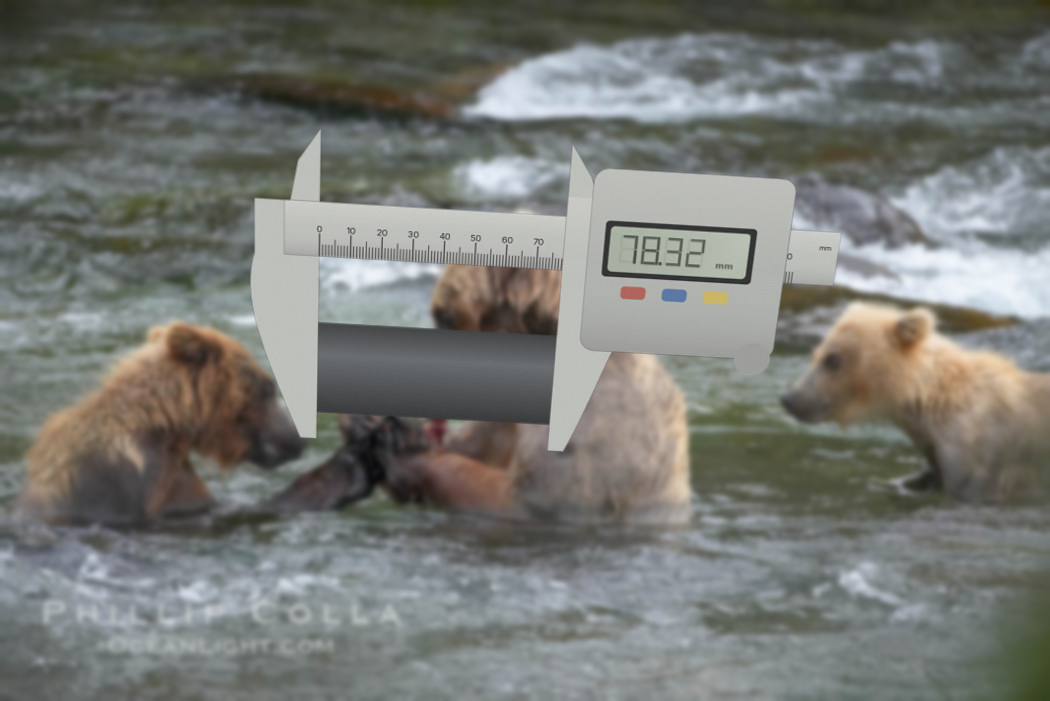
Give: 78.32
